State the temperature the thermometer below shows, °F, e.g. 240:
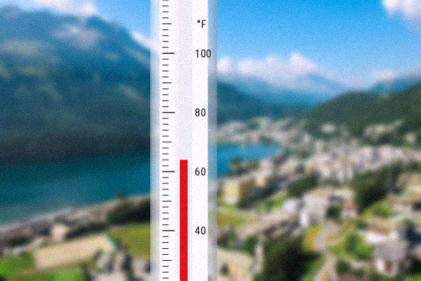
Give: 64
